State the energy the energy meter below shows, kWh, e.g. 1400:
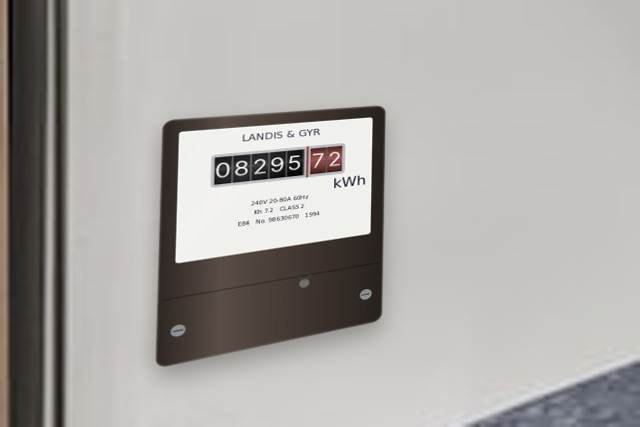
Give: 8295.72
